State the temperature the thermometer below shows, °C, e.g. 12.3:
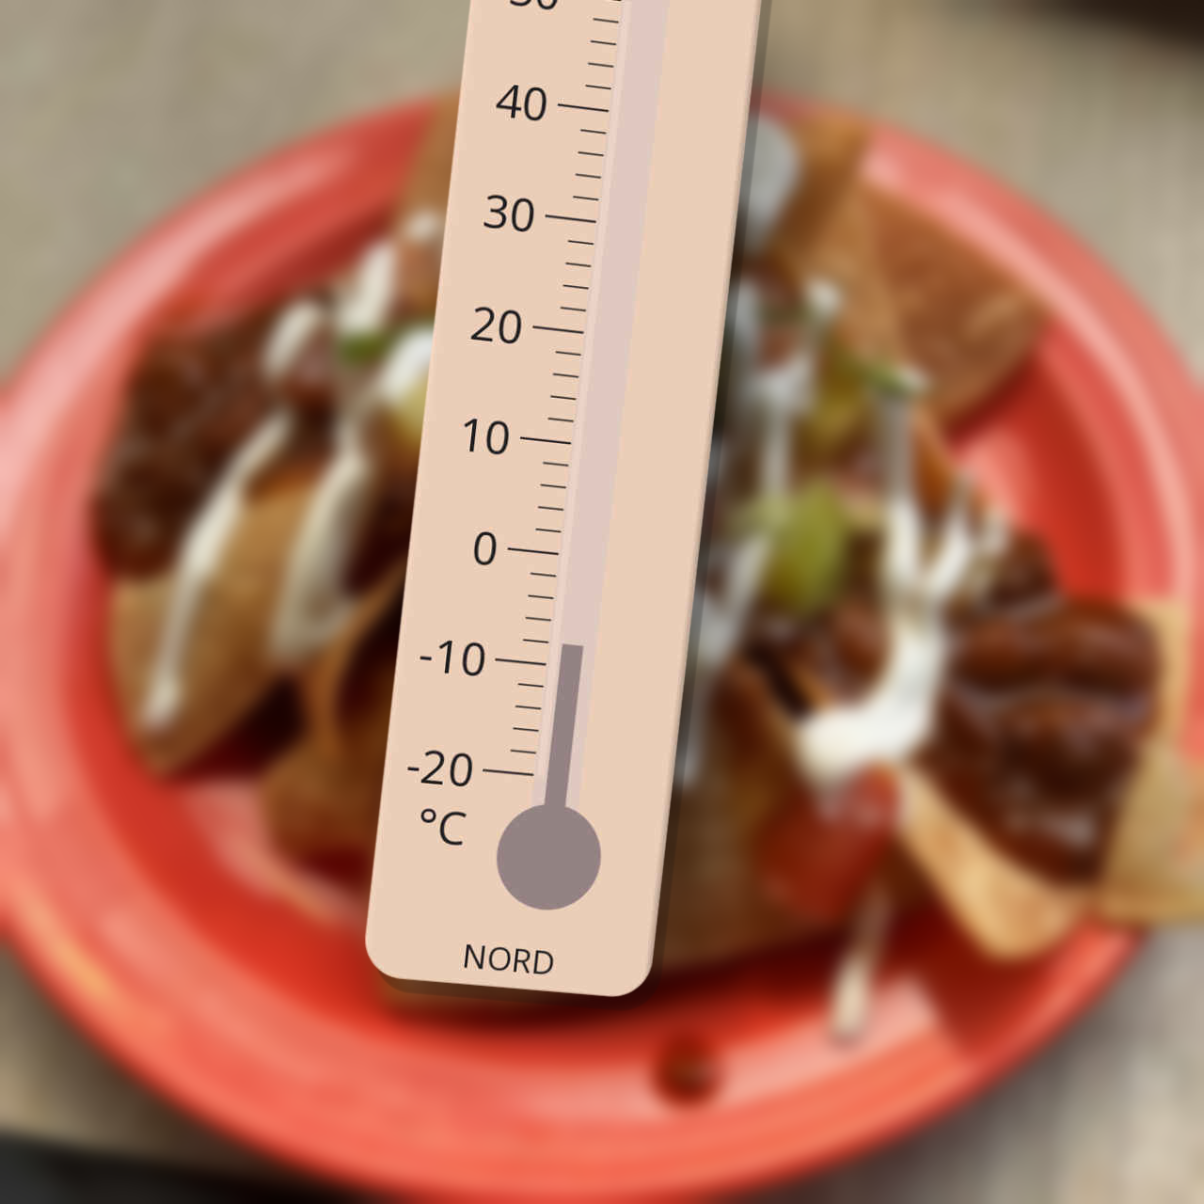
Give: -8
